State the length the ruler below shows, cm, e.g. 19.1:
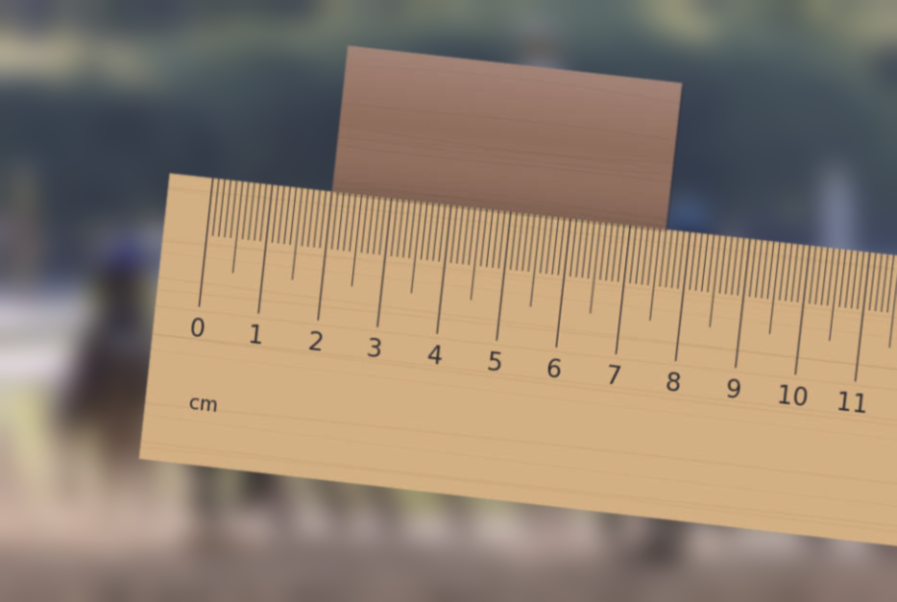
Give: 5.6
